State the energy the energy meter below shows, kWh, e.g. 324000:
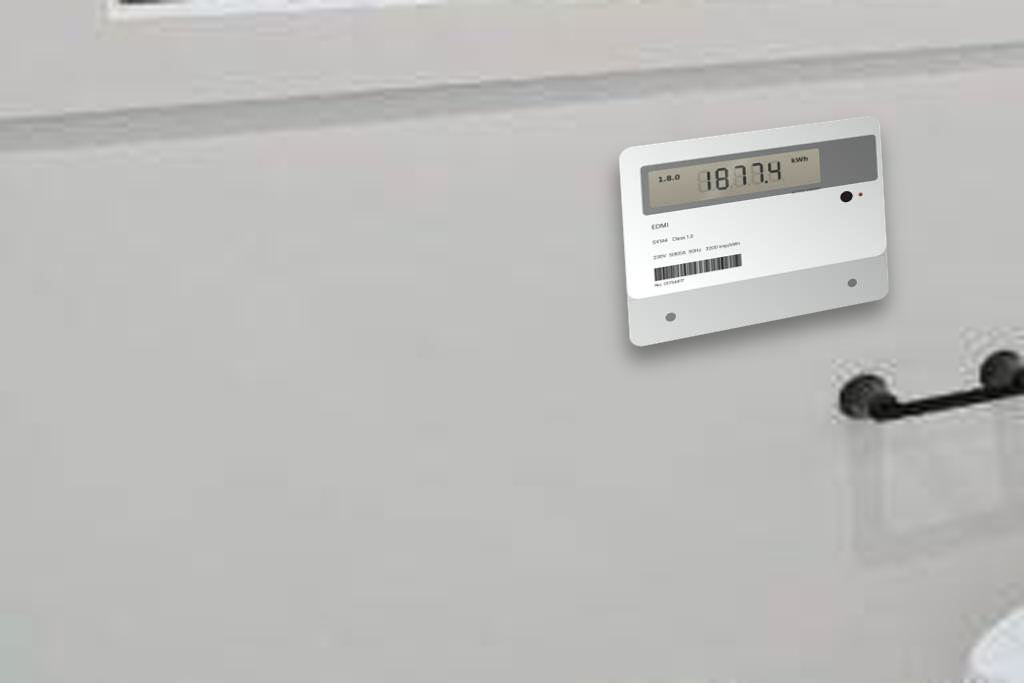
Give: 1877.4
